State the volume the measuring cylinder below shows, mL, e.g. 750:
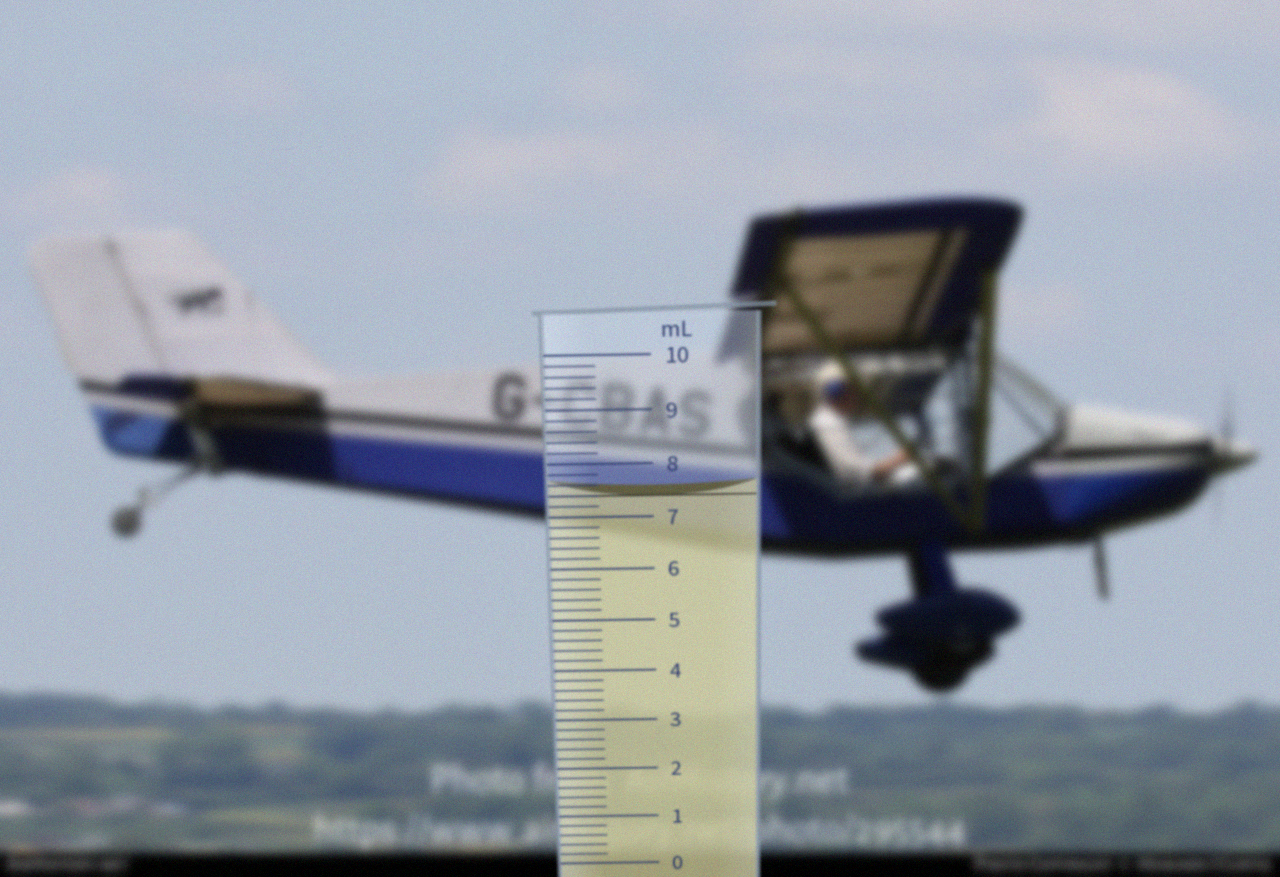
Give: 7.4
